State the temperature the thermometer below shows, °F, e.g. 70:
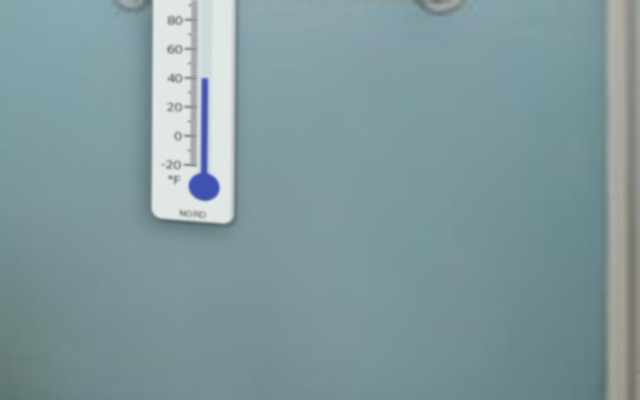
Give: 40
